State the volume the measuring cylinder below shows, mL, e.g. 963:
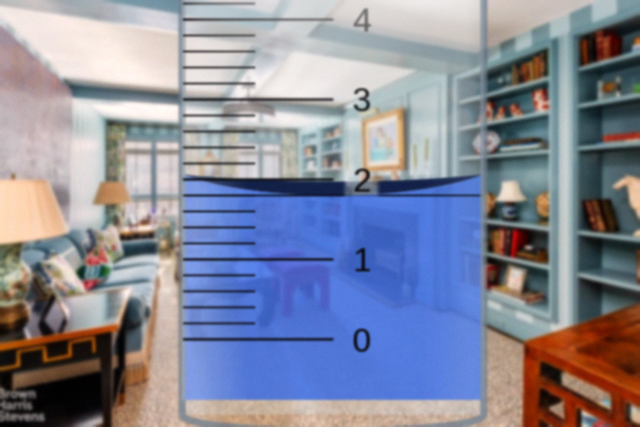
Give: 1.8
